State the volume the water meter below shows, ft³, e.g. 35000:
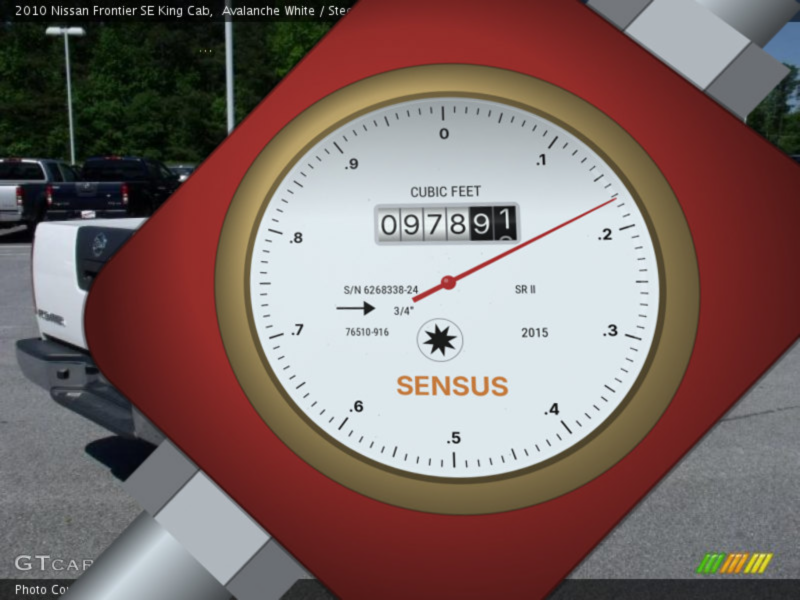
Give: 97891.17
